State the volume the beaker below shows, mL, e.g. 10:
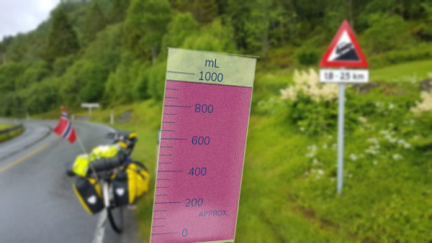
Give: 950
